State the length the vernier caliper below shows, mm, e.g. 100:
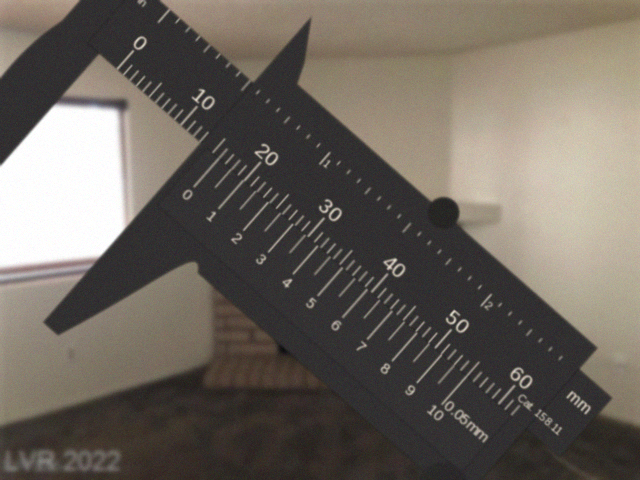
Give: 16.0
